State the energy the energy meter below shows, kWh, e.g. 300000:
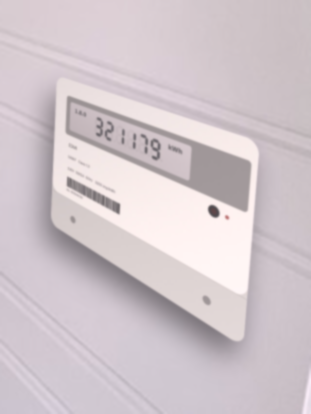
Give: 321179
